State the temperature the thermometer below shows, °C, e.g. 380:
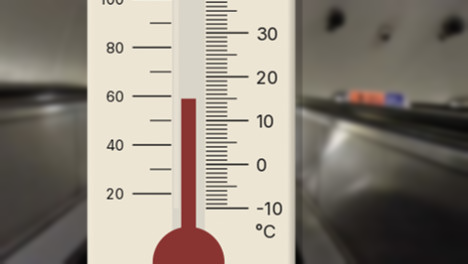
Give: 15
